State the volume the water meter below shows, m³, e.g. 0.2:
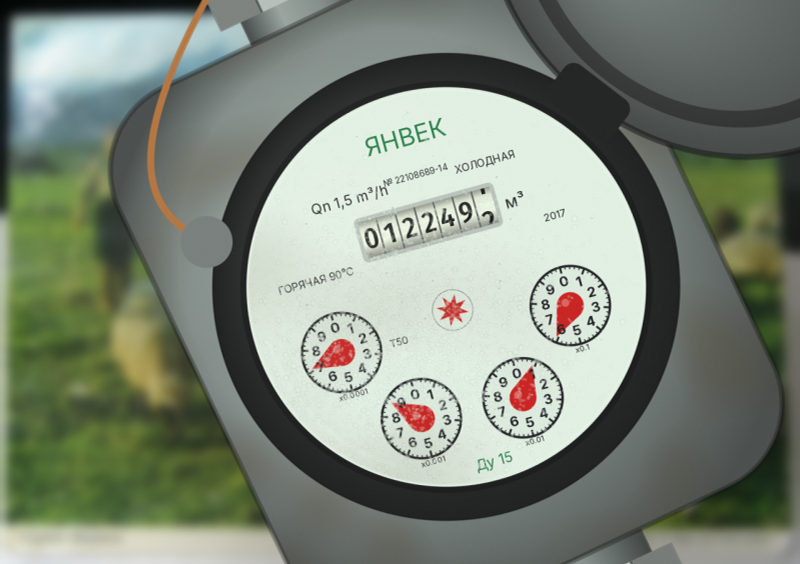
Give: 122491.6087
